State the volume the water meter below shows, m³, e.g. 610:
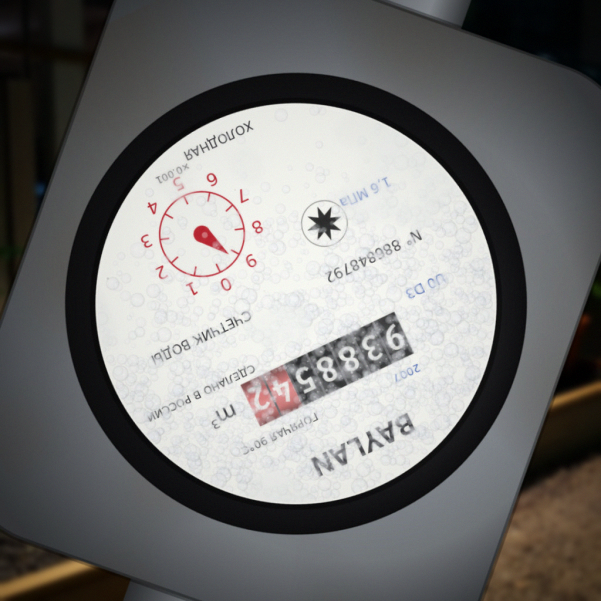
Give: 93885.419
